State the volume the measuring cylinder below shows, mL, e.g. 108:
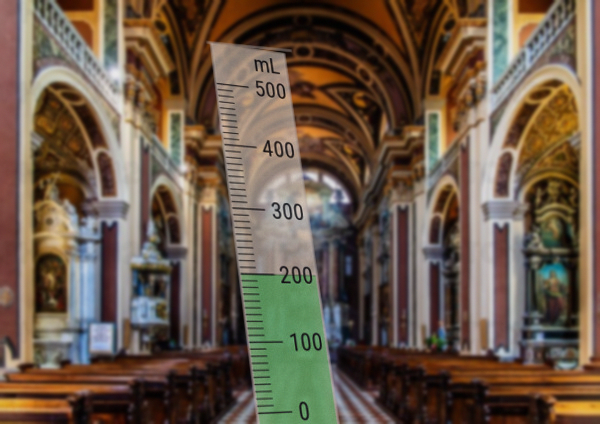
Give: 200
